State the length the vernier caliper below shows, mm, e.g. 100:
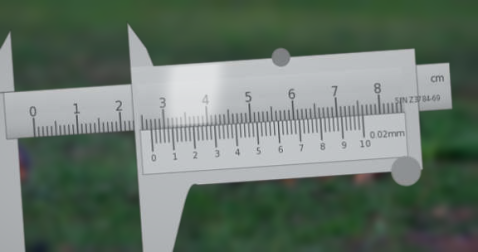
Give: 27.0
